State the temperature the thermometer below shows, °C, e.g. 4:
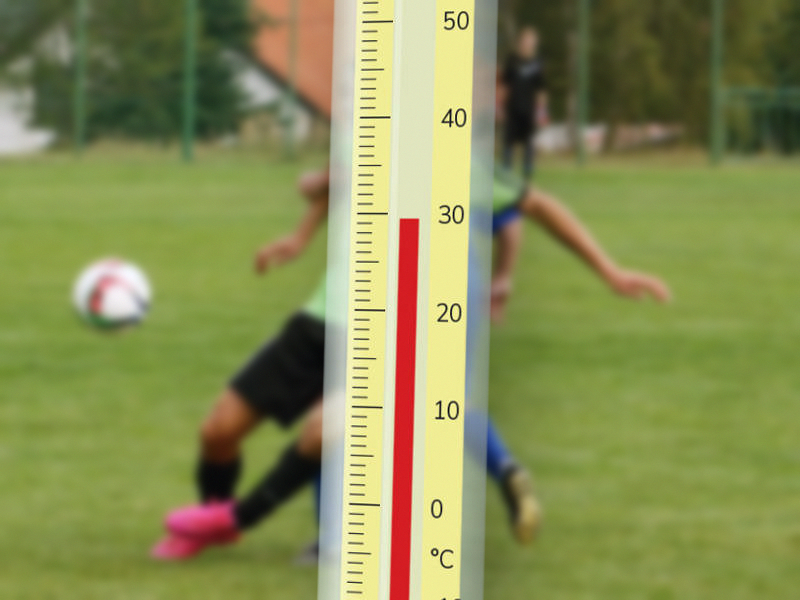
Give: 29.5
